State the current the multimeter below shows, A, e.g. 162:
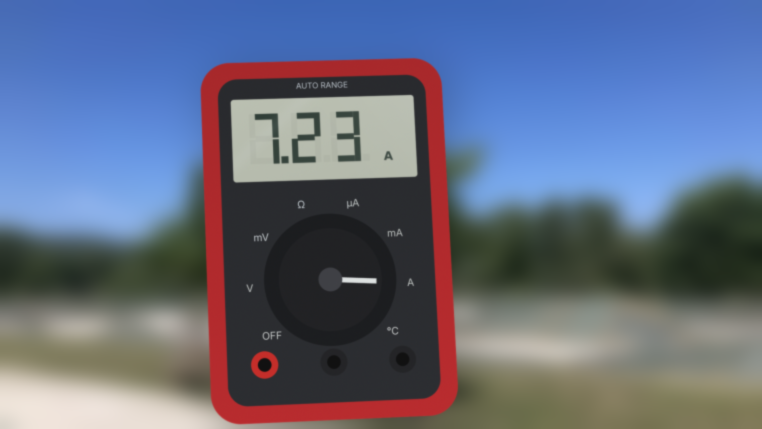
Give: 7.23
